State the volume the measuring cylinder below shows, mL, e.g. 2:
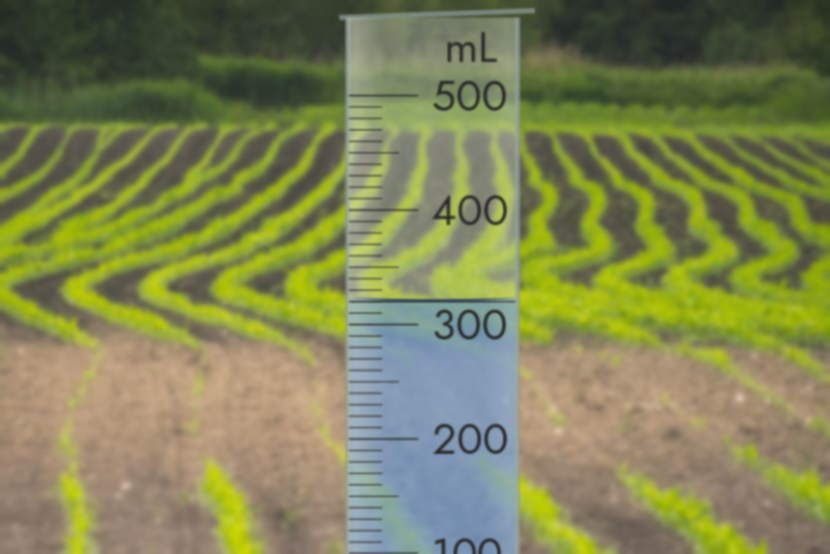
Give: 320
